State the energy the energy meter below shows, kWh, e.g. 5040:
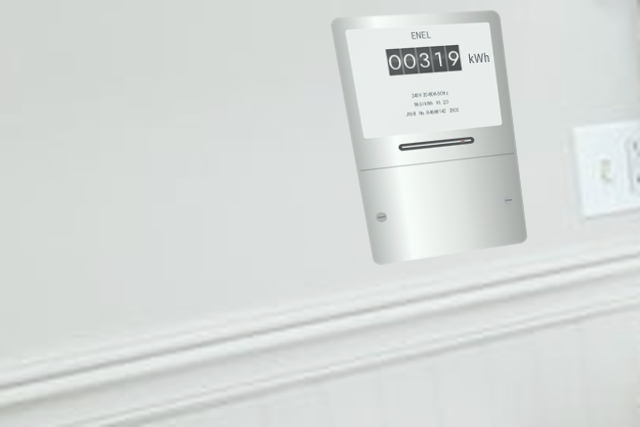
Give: 319
